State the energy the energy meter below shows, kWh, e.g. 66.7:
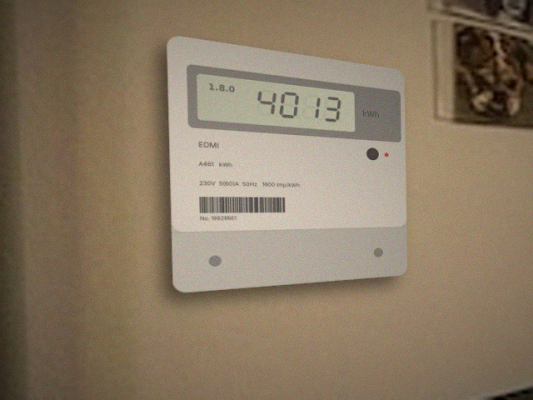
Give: 4013
